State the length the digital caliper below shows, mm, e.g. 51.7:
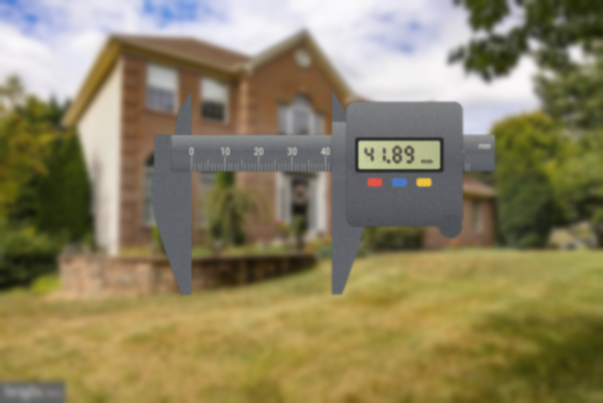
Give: 41.89
